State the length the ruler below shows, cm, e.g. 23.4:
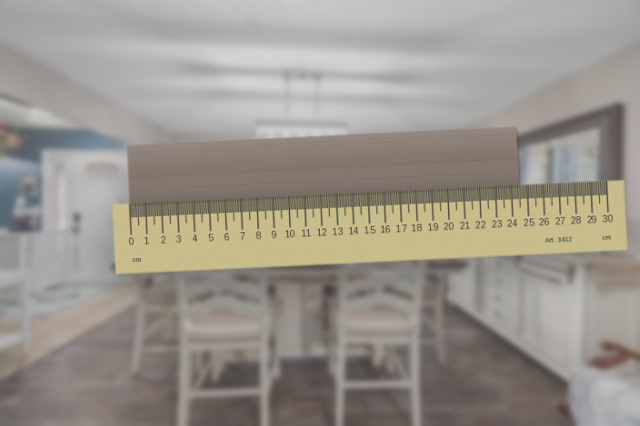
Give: 24.5
